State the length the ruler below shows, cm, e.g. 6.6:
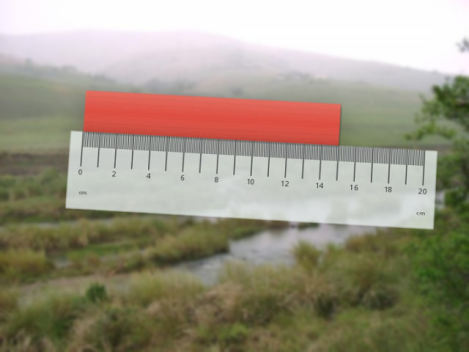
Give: 15
